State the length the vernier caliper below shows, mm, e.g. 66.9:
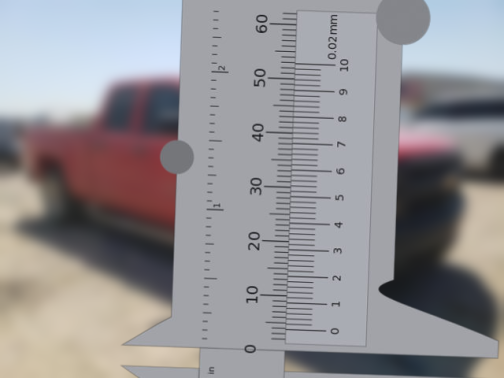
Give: 3.8
